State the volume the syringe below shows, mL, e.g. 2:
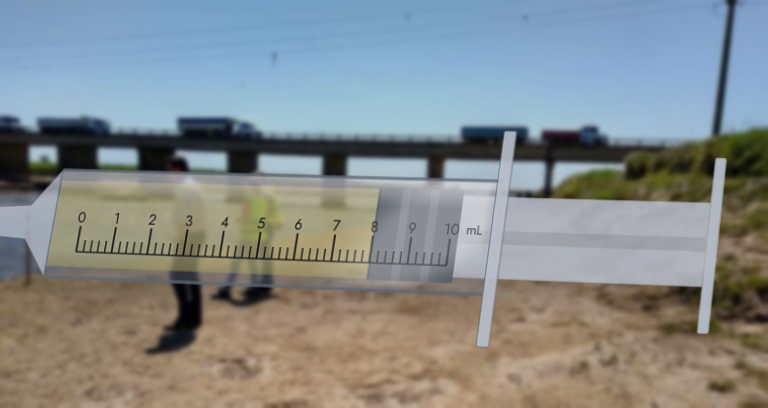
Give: 8
